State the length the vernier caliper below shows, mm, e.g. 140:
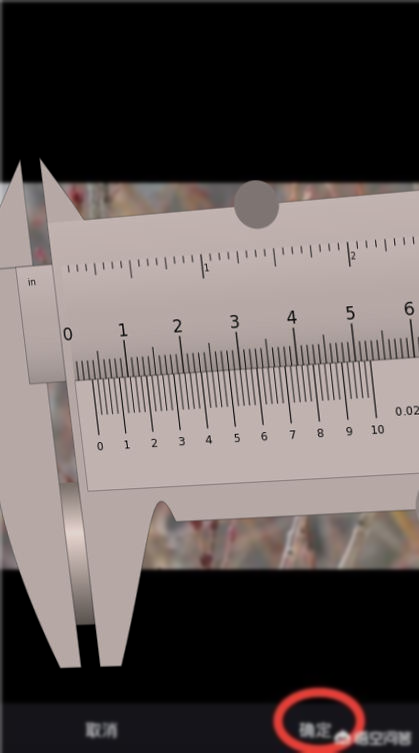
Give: 3.5
